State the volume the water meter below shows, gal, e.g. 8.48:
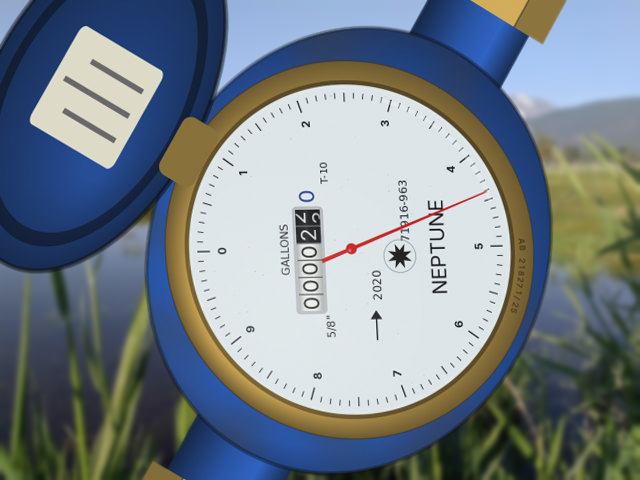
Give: 224.4
